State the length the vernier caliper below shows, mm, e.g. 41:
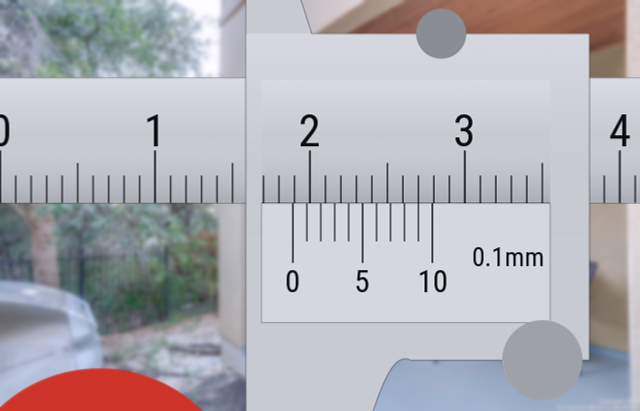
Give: 18.9
